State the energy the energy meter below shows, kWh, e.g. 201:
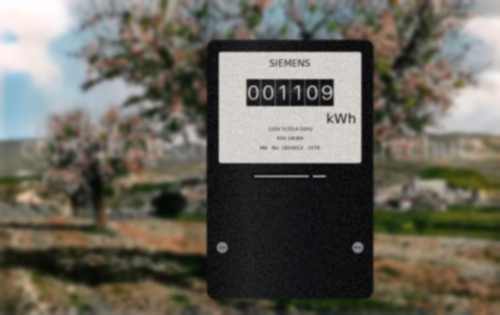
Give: 1109
